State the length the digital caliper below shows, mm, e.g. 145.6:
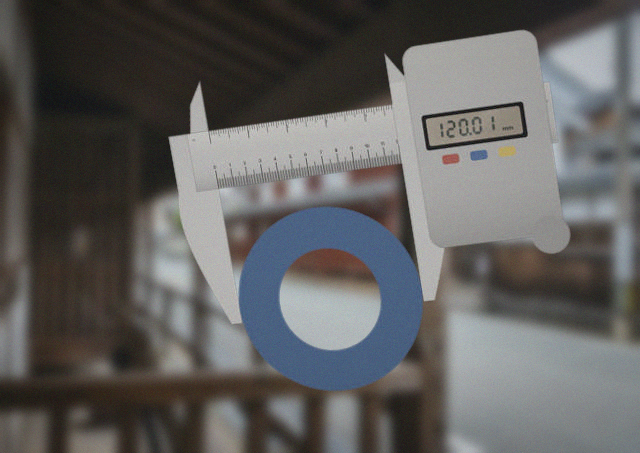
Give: 120.01
